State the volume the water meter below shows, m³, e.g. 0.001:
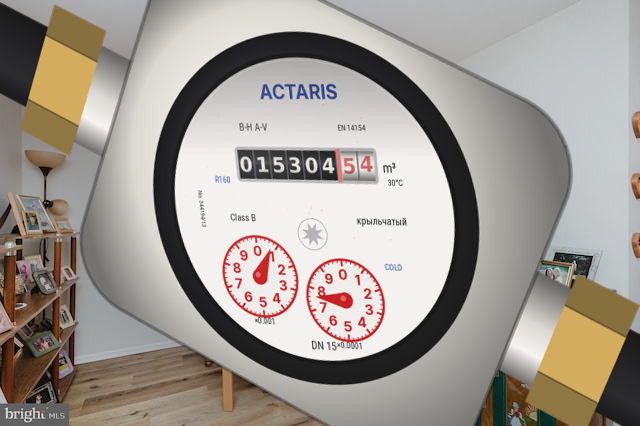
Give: 15304.5407
